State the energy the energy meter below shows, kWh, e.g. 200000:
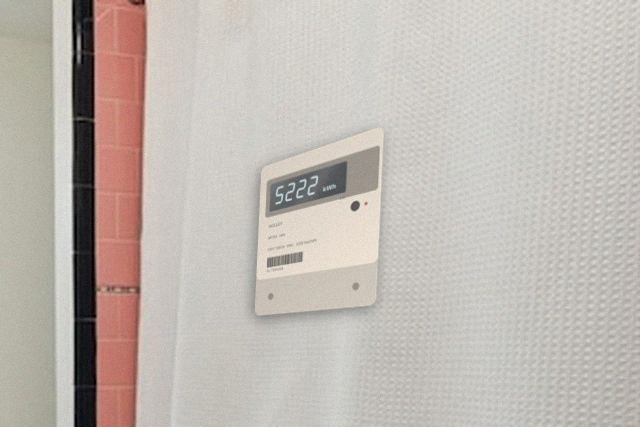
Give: 5222
